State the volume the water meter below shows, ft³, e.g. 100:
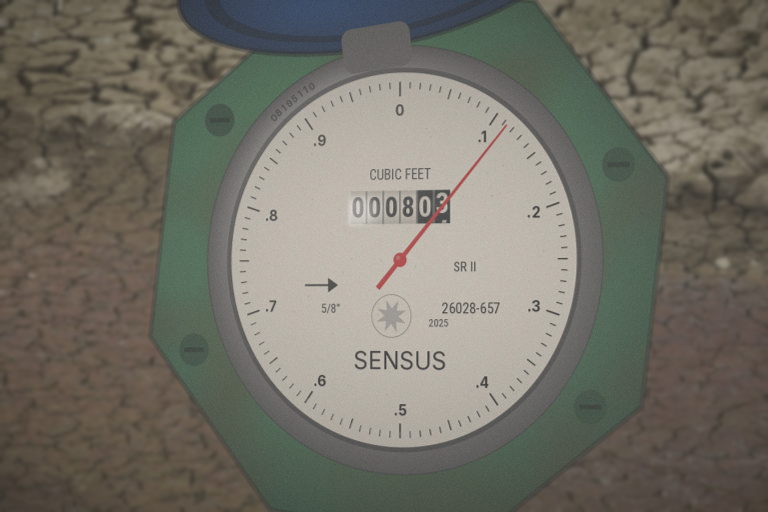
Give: 803.11
